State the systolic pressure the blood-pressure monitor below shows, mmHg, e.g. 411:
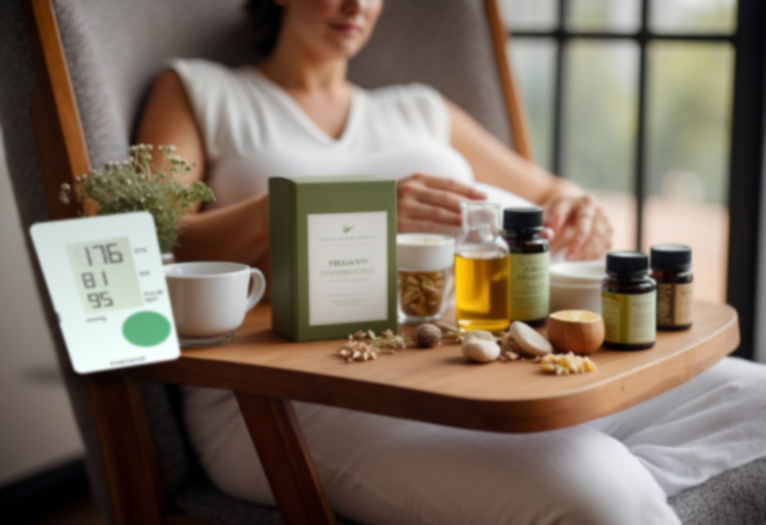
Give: 176
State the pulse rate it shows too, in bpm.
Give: 95
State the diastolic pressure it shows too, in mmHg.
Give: 81
